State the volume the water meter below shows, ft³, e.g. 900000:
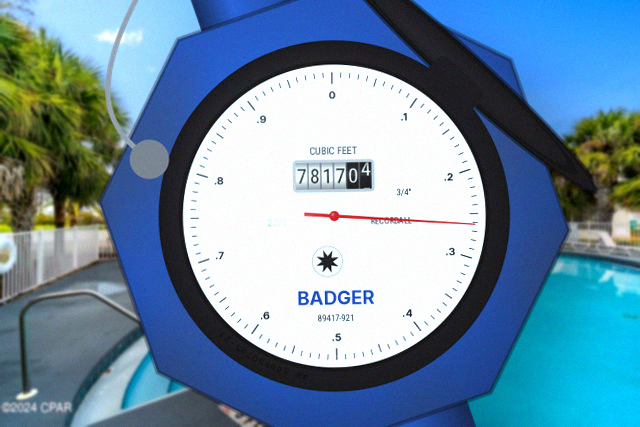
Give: 781704.26
